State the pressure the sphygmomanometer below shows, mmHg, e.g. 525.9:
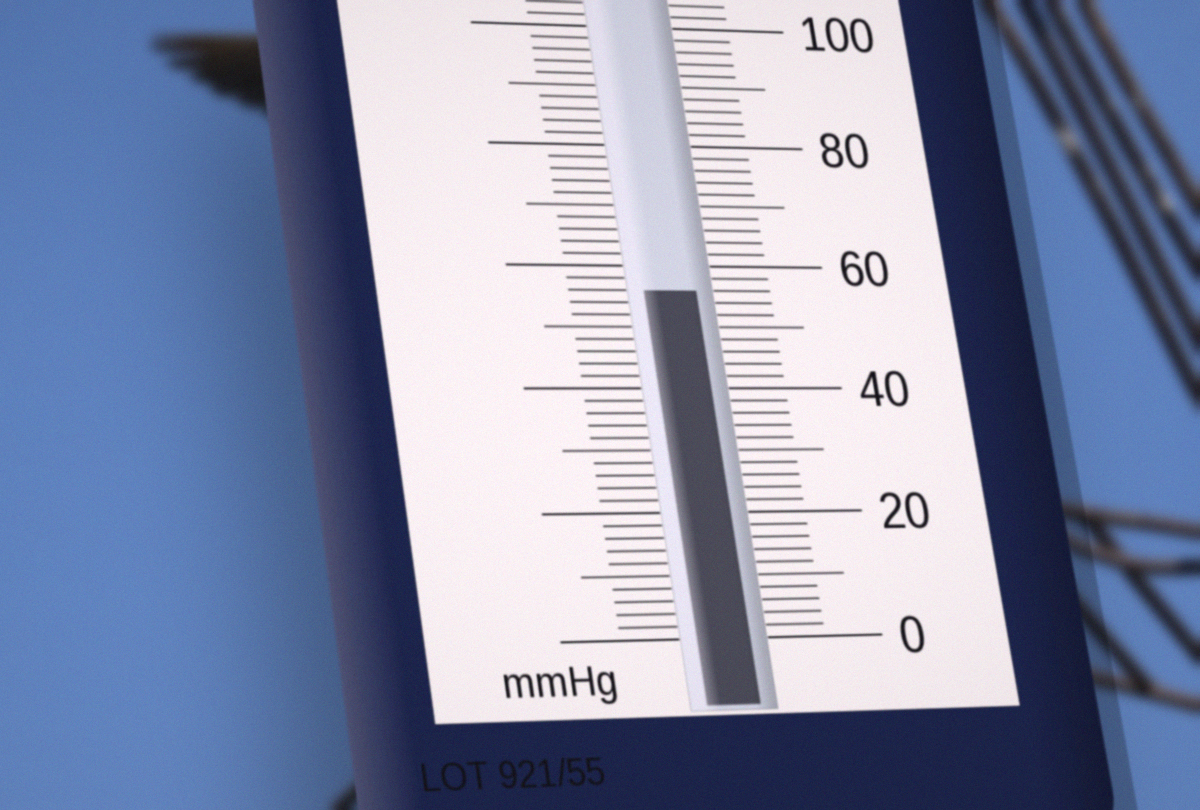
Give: 56
